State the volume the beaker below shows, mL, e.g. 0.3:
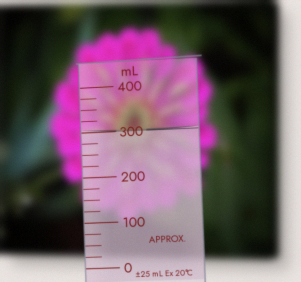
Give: 300
